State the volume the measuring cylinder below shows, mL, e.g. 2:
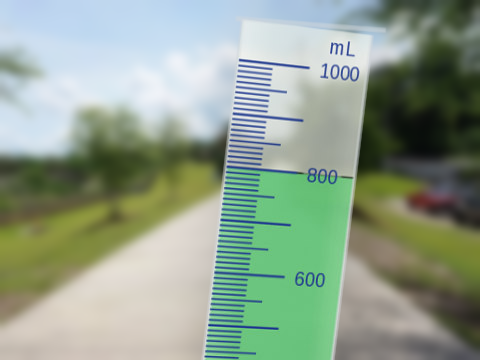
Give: 800
